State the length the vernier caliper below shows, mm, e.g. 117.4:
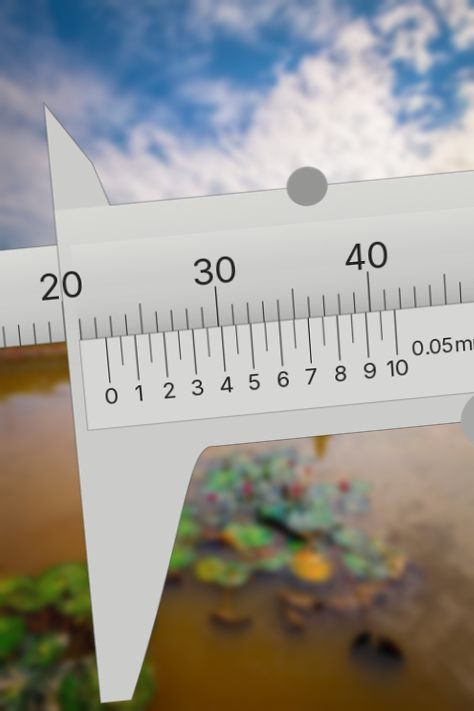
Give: 22.6
